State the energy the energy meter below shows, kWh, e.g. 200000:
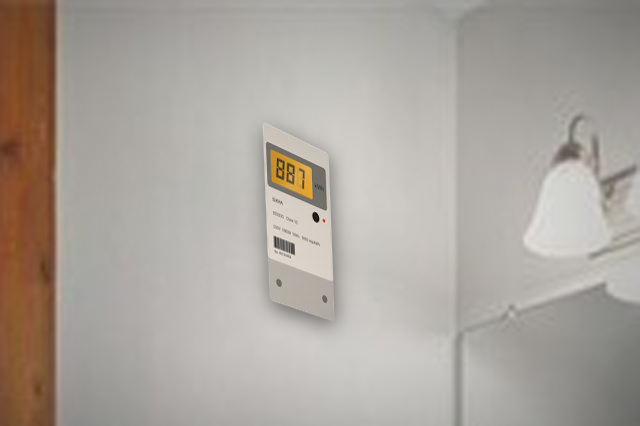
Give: 887
